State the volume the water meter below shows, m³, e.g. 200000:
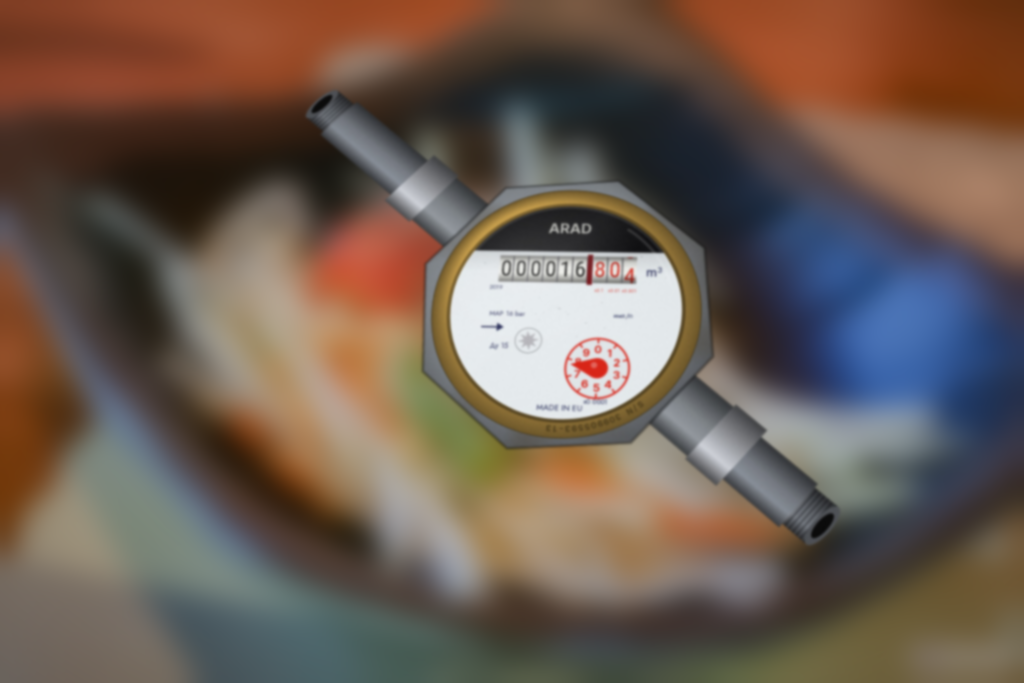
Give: 16.8037
